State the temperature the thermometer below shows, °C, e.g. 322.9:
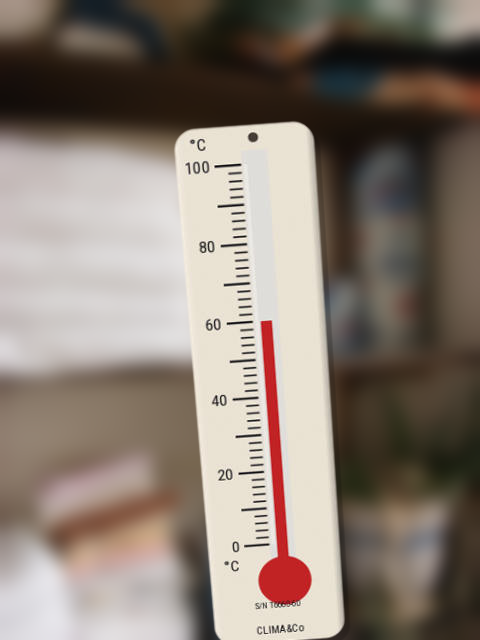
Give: 60
